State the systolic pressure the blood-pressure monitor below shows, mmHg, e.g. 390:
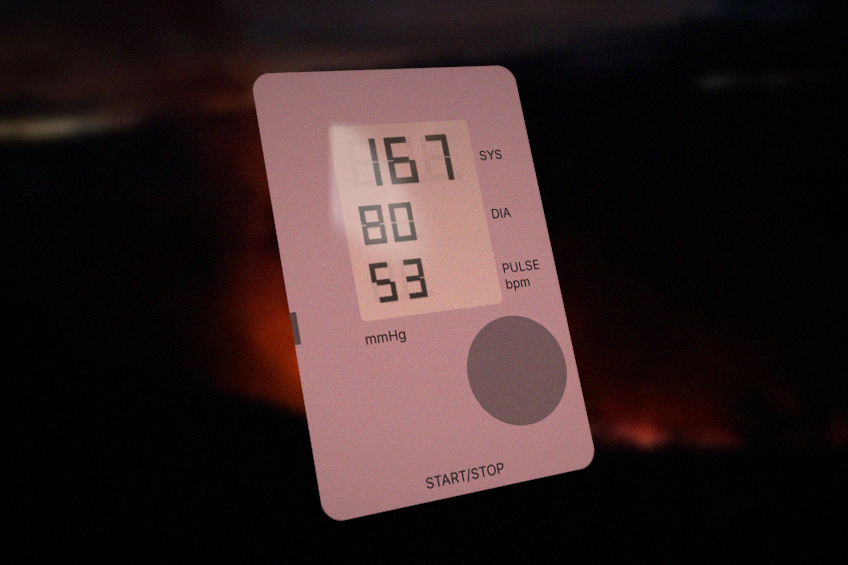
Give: 167
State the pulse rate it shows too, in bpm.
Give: 53
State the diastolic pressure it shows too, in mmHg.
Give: 80
